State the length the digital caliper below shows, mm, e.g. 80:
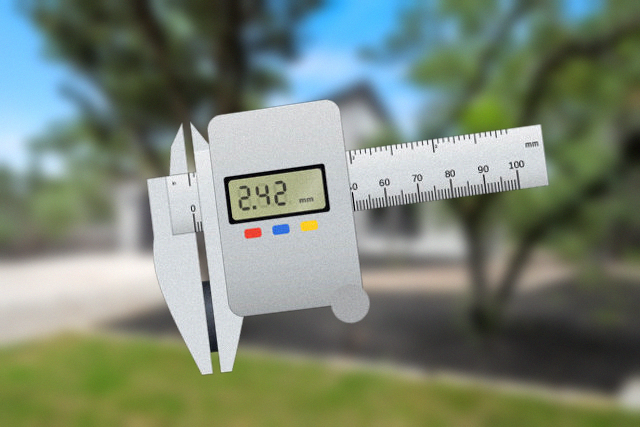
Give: 2.42
